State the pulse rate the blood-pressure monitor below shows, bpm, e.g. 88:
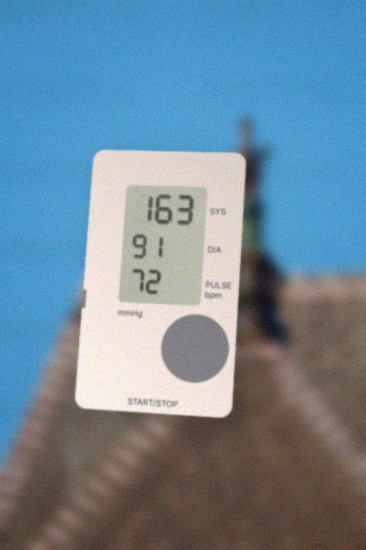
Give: 72
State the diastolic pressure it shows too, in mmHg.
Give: 91
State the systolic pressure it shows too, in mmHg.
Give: 163
